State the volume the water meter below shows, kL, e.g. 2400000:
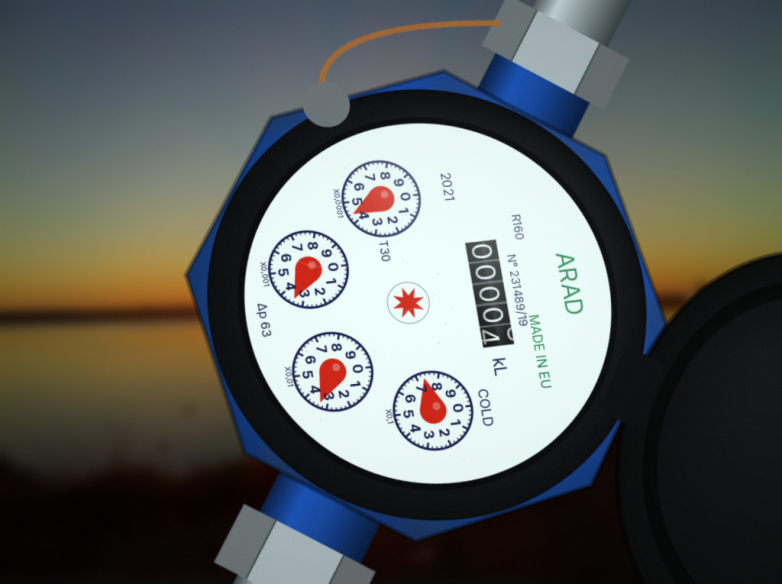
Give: 3.7334
